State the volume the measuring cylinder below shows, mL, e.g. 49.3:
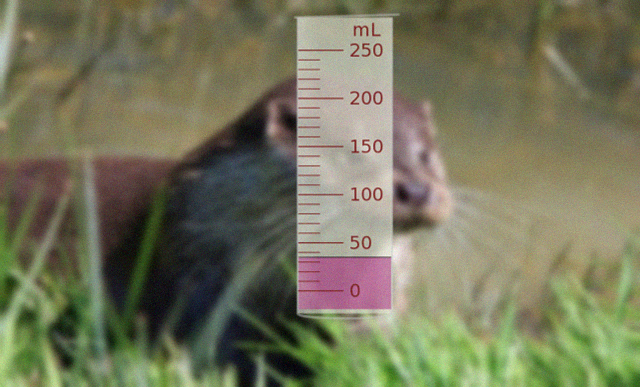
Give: 35
